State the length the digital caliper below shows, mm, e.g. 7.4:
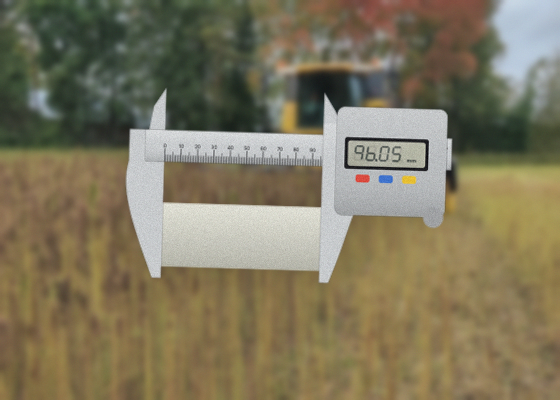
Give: 96.05
